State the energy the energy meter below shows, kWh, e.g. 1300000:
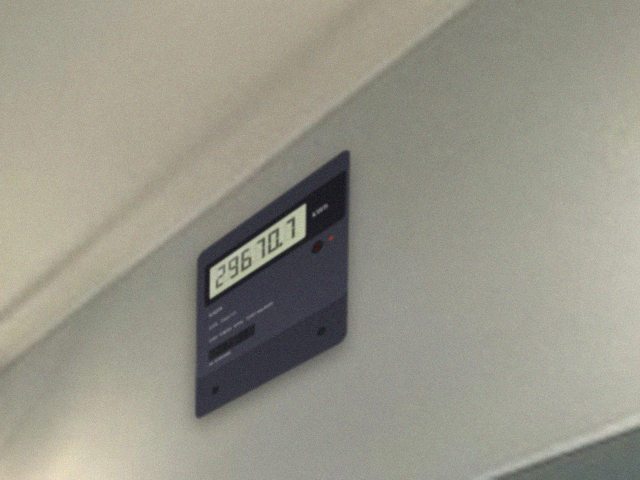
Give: 29670.7
